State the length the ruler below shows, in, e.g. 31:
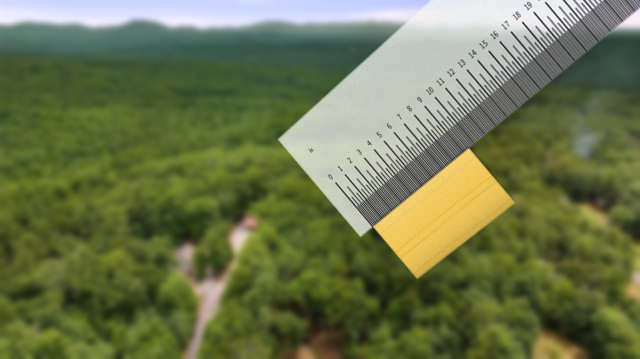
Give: 9.5
